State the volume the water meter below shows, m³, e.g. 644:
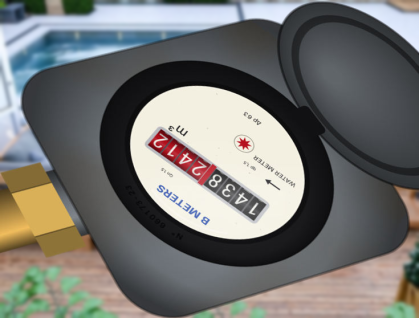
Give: 1438.2412
